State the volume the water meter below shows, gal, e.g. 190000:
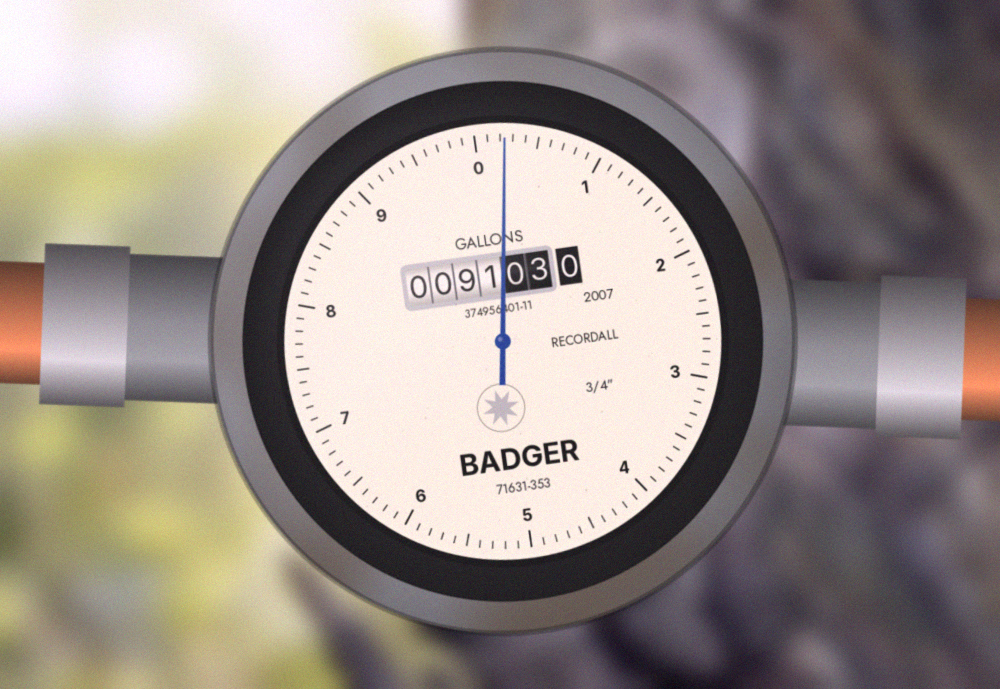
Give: 91030.2
